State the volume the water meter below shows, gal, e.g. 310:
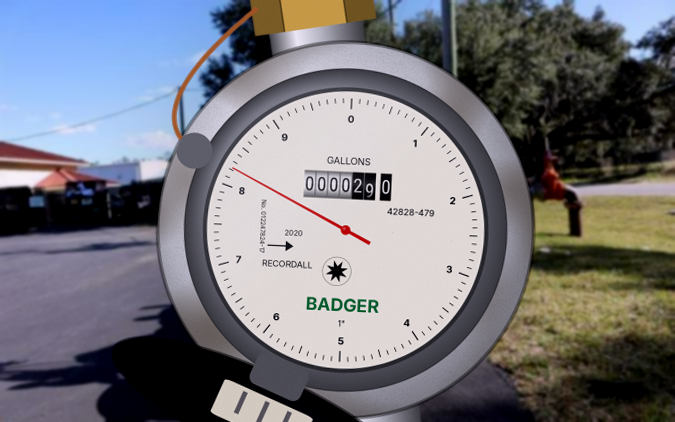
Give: 288.2
